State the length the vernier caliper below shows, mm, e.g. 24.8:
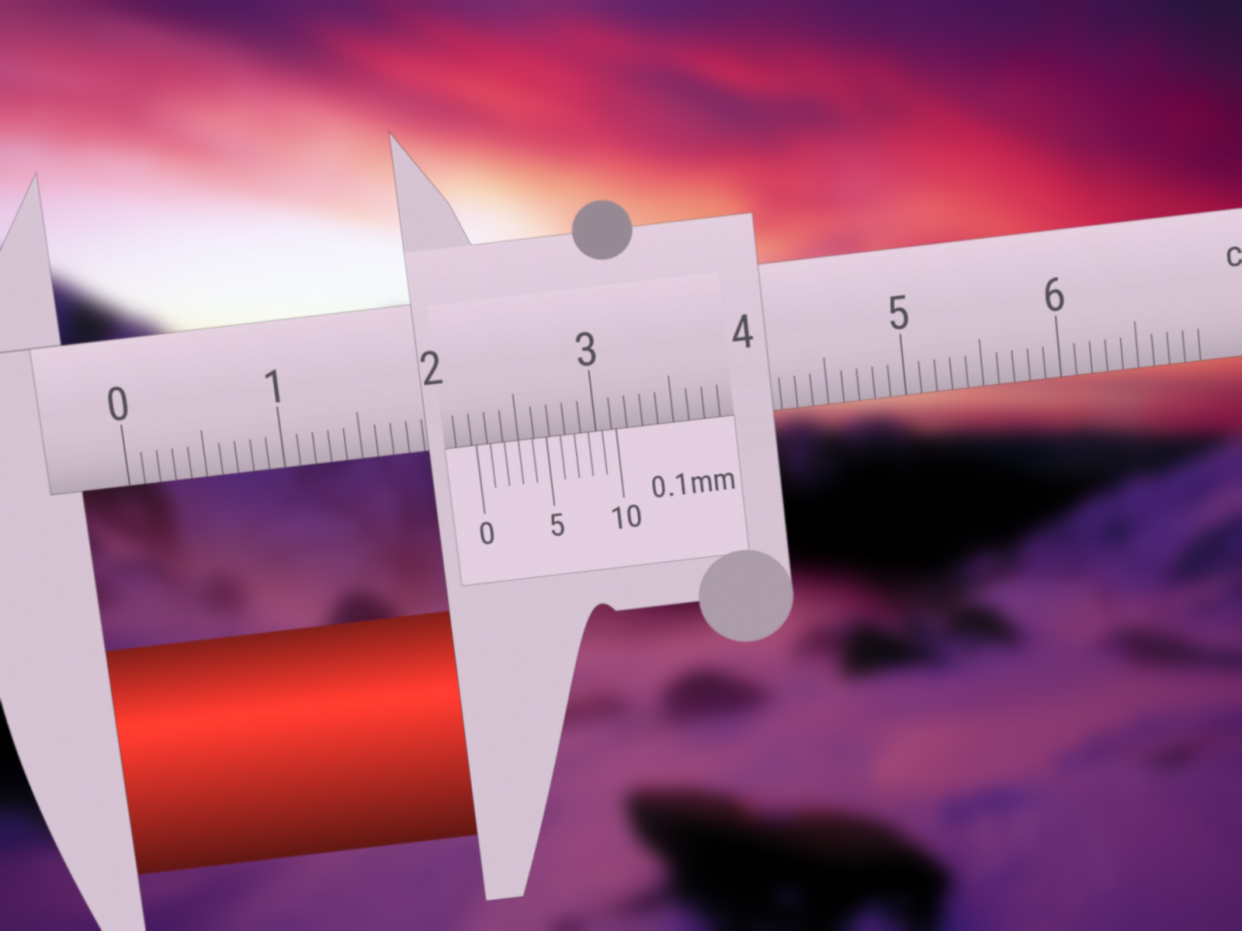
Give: 22.3
